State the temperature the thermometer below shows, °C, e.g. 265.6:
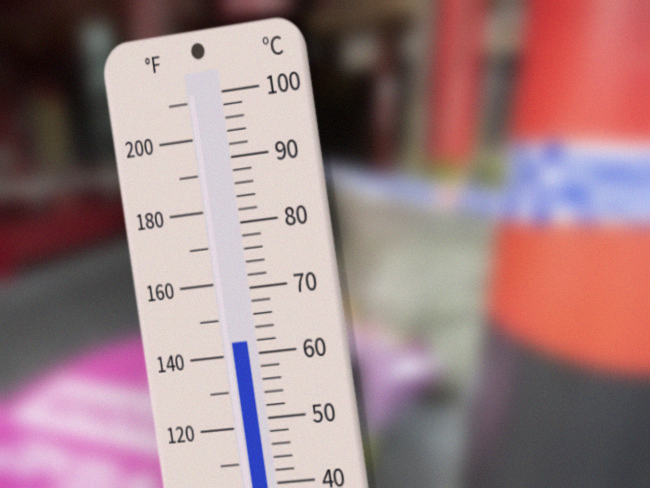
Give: 62
